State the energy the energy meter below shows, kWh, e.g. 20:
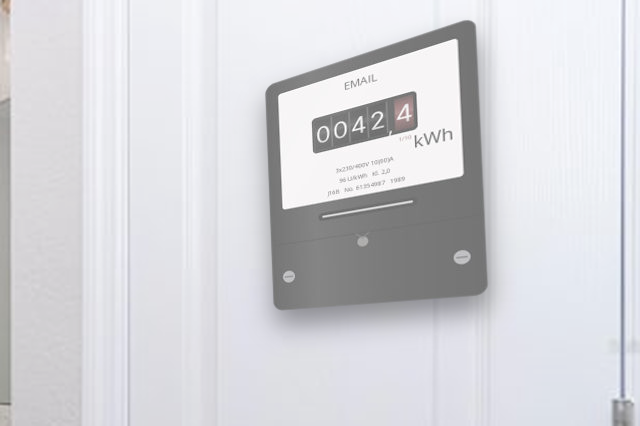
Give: 42.4
